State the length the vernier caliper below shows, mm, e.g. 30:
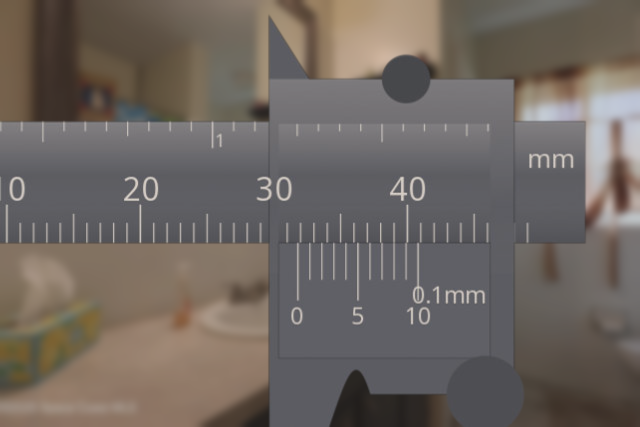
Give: 31.8
